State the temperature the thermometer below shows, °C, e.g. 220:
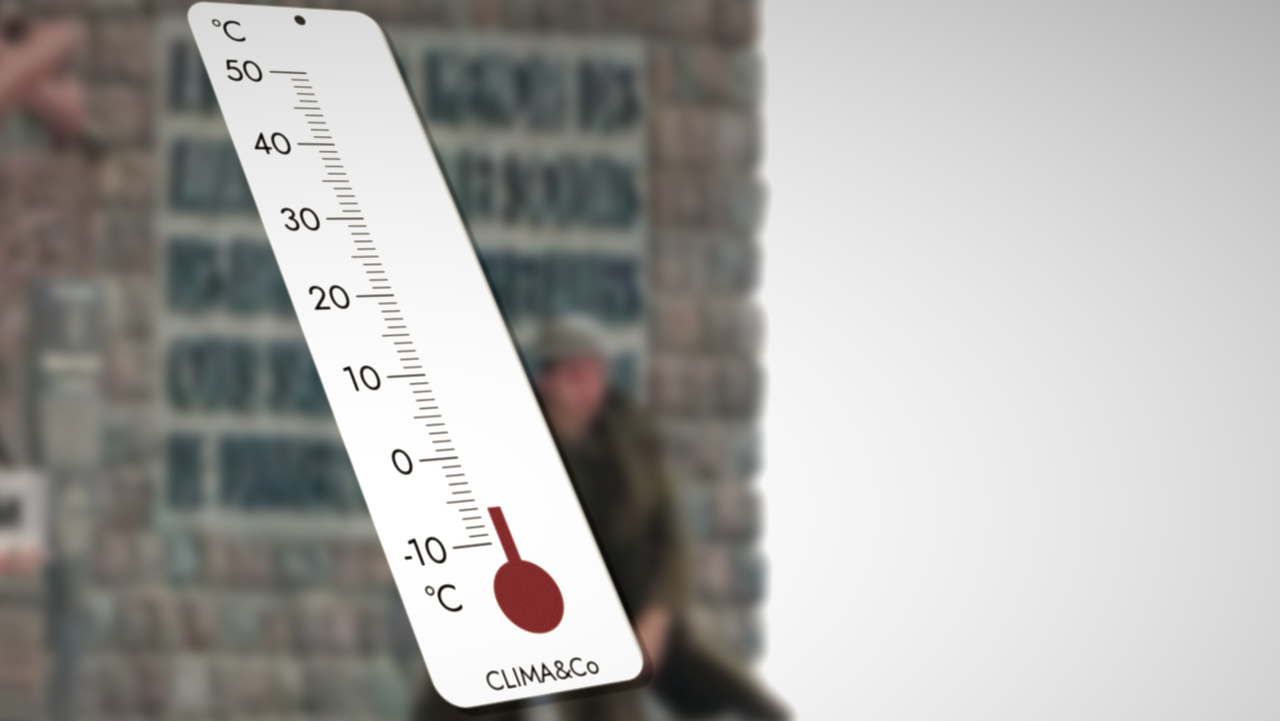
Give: -6
